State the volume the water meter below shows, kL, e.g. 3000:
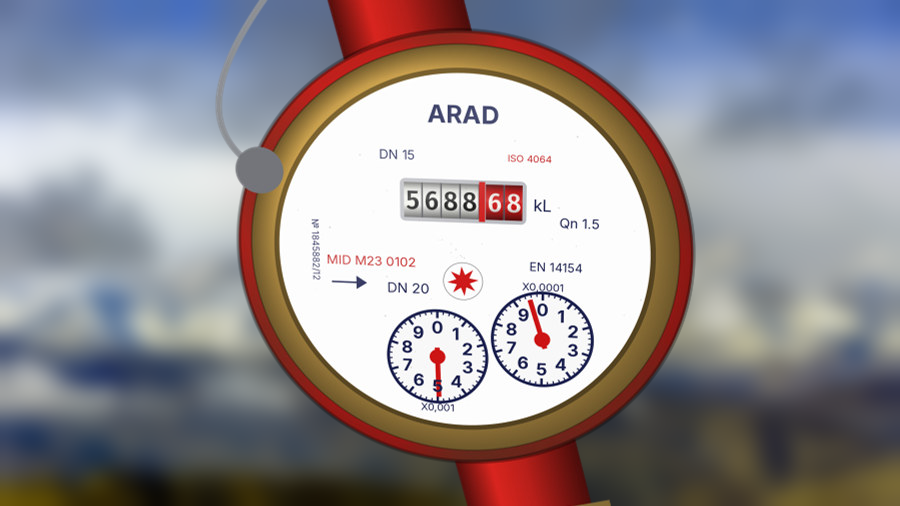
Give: 5688.6849
